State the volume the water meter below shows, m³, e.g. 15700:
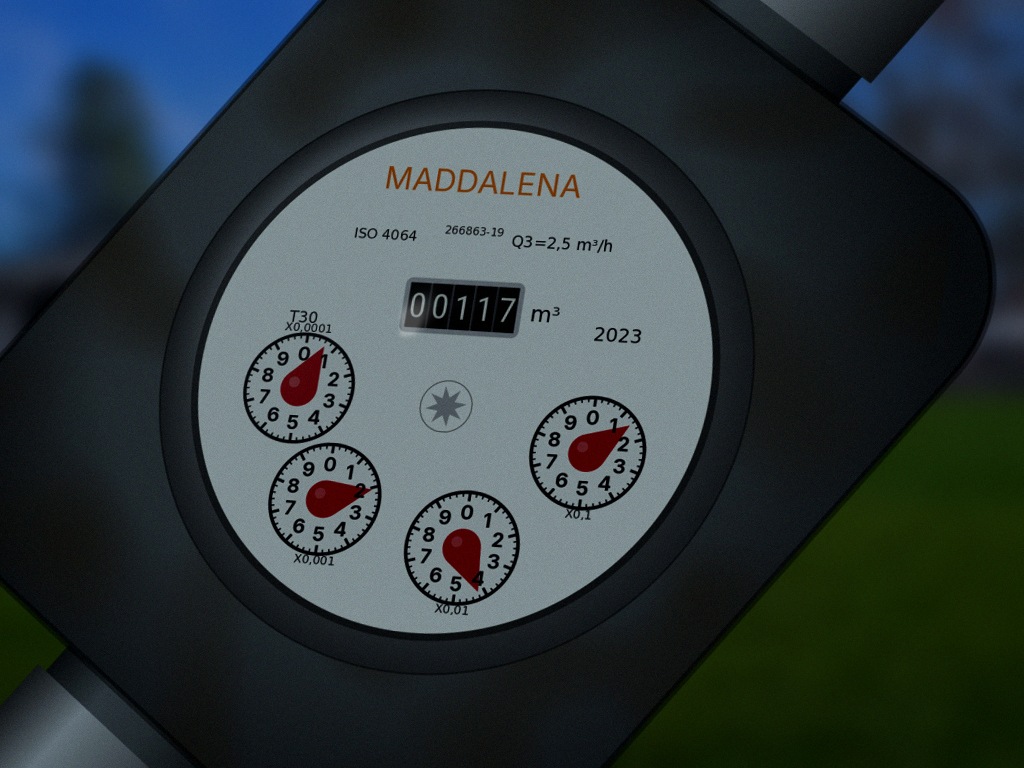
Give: 117.1420
